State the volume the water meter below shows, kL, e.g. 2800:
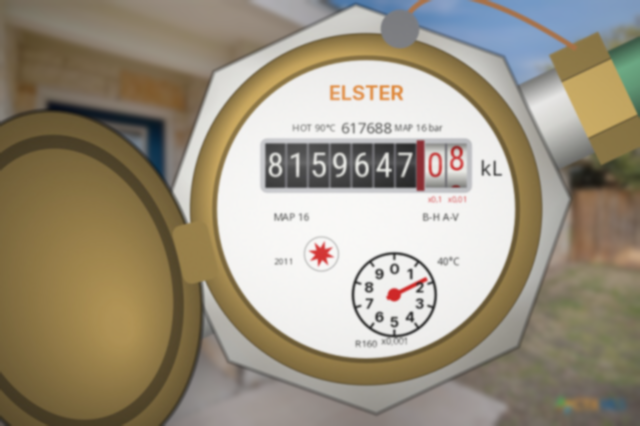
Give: 8159647.081
